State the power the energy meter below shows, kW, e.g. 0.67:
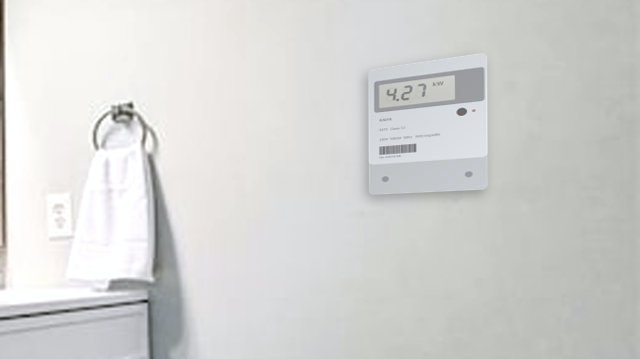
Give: 4.27
